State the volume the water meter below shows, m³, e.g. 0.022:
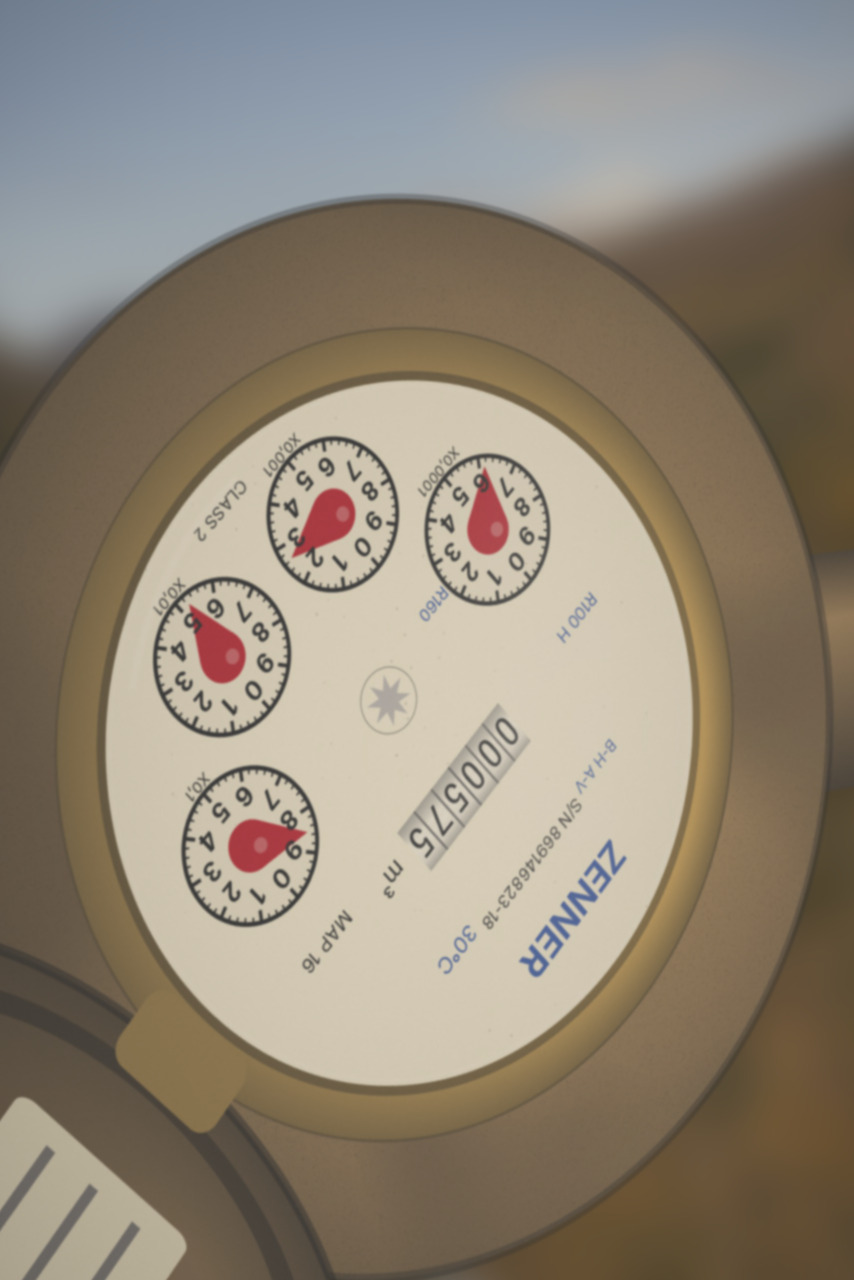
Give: 575.8526
